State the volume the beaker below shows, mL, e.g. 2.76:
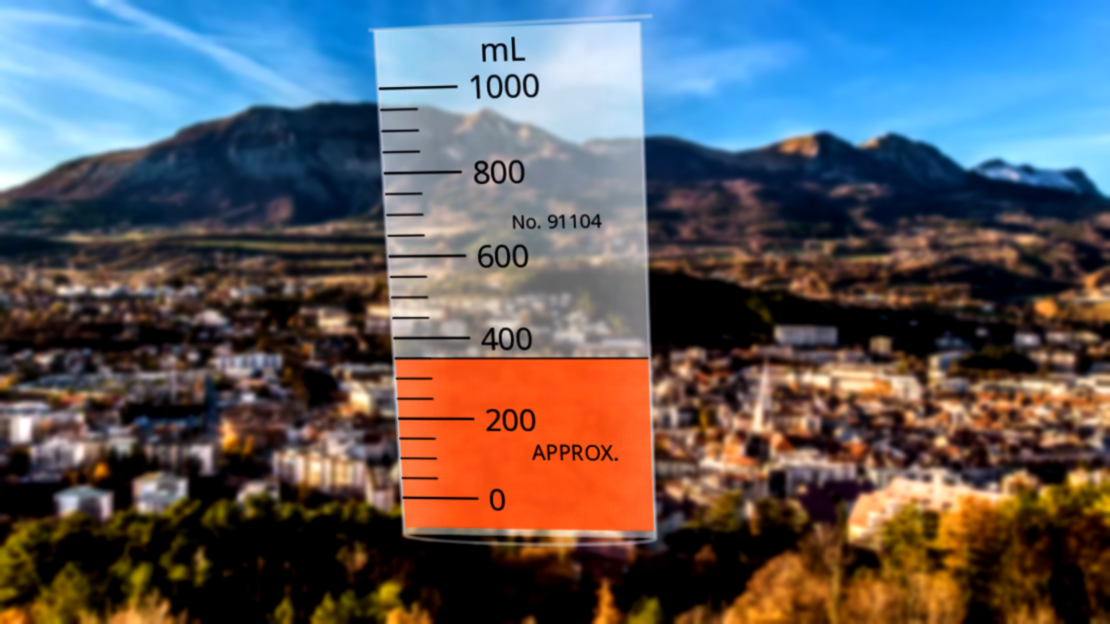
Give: 350
